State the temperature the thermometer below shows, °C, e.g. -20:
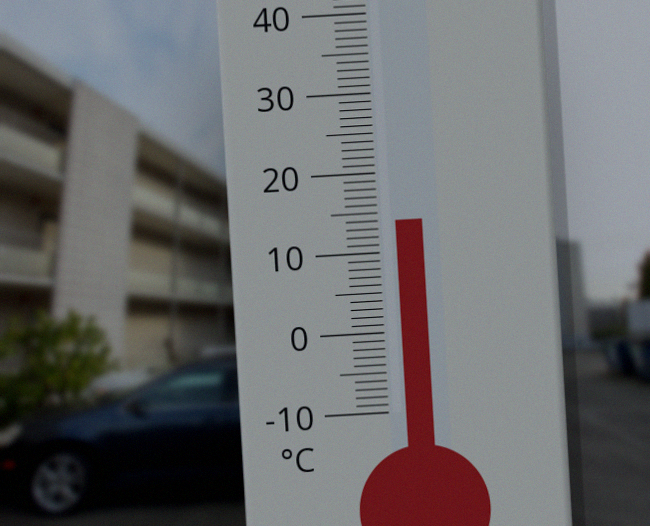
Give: 14
